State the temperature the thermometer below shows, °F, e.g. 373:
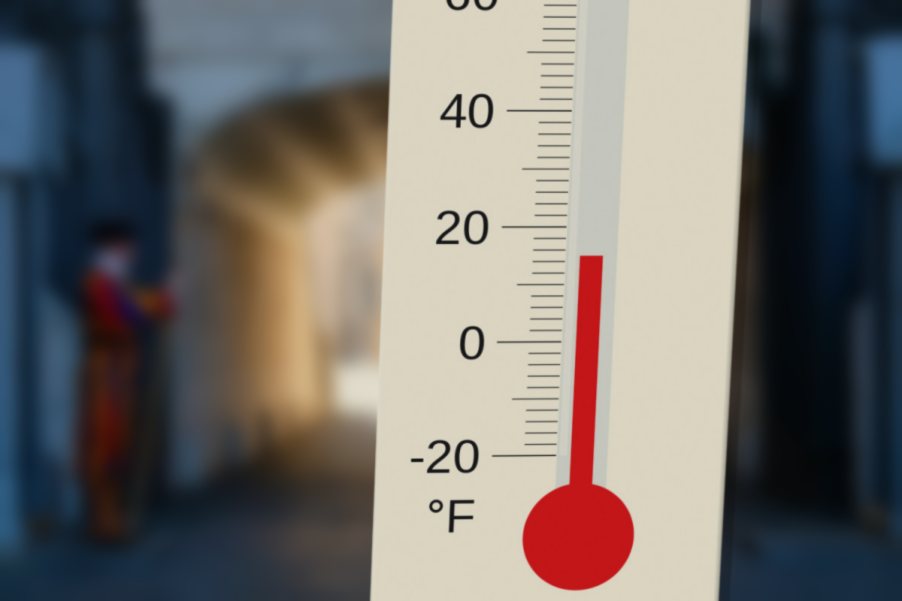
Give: 15
